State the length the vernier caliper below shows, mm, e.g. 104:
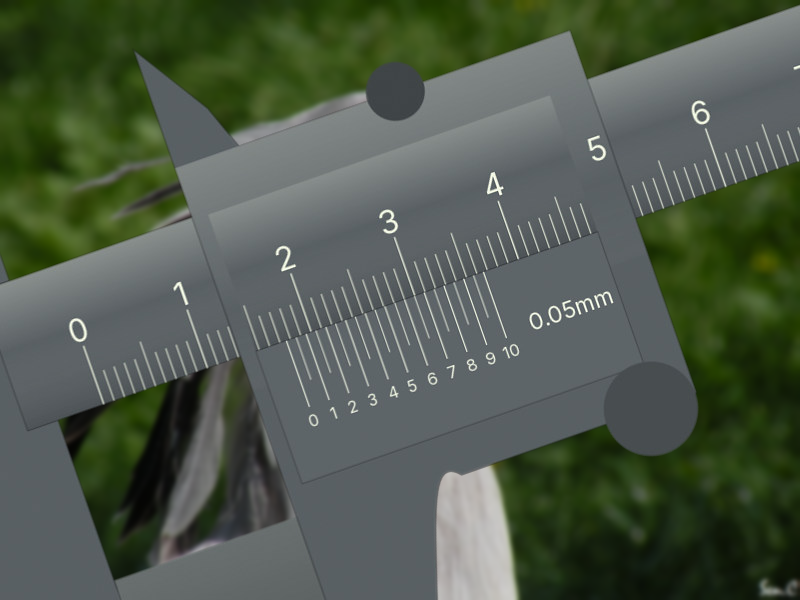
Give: 17.6
